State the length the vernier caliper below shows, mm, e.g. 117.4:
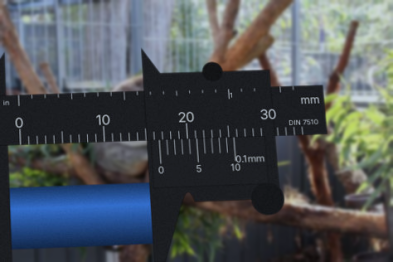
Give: 16.6
